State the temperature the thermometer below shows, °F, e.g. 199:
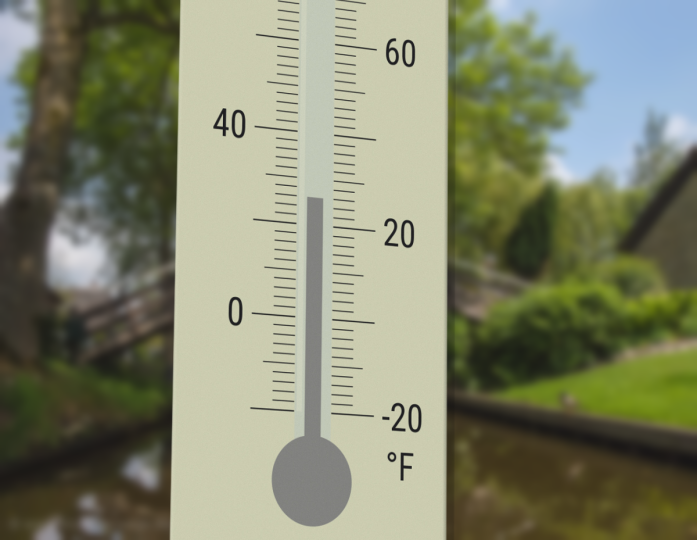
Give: 26
